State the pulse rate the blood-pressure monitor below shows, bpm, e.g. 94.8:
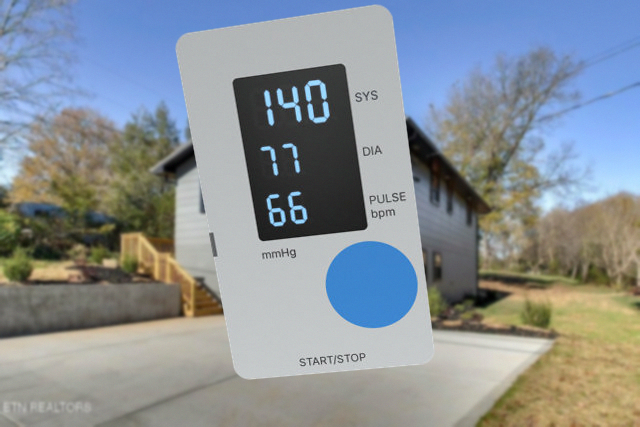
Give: 66
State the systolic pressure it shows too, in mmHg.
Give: 140
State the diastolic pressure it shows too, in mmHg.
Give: 77
